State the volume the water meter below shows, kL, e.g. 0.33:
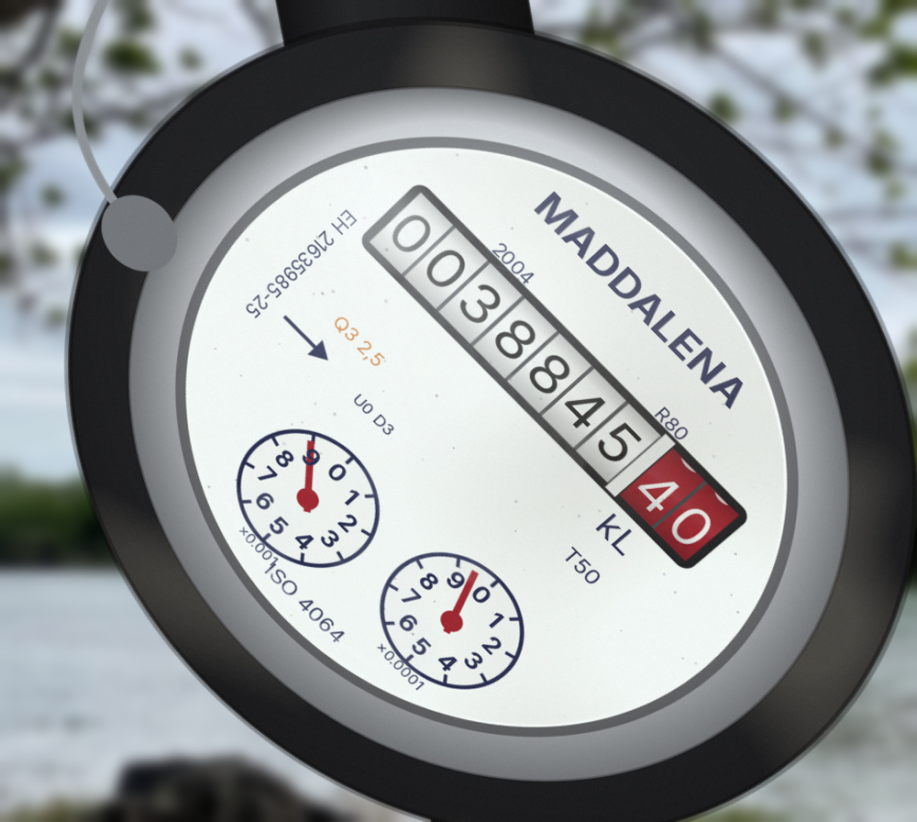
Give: 38845.3989
